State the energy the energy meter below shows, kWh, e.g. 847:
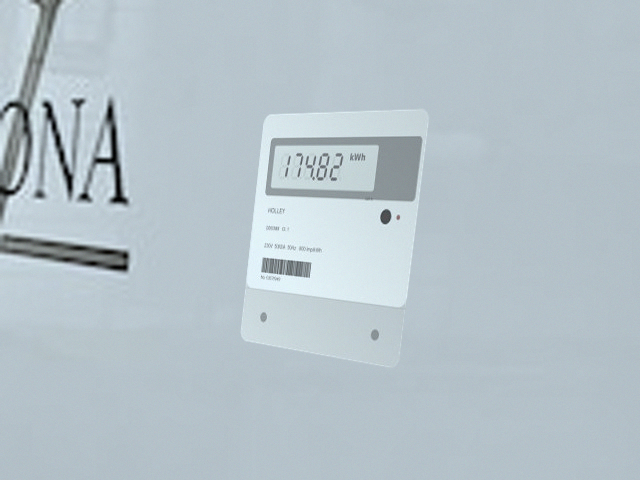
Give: 174.82
